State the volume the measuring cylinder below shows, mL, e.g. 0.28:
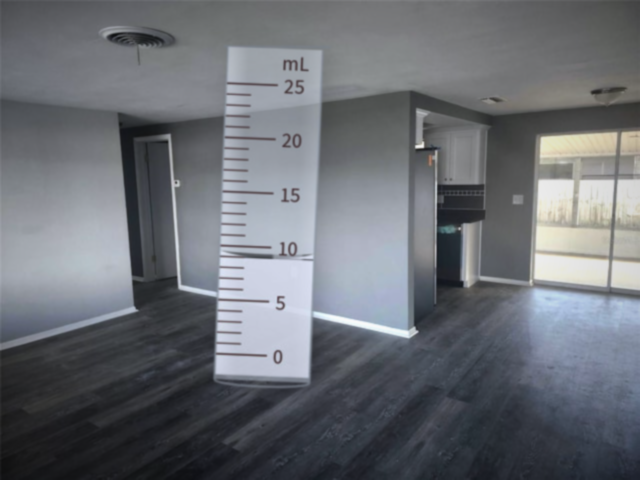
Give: 9
